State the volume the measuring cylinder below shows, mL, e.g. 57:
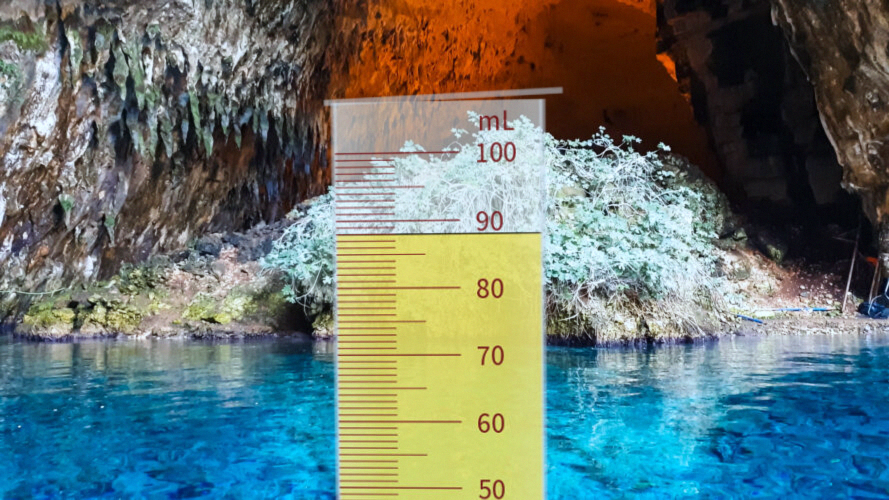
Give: 88
